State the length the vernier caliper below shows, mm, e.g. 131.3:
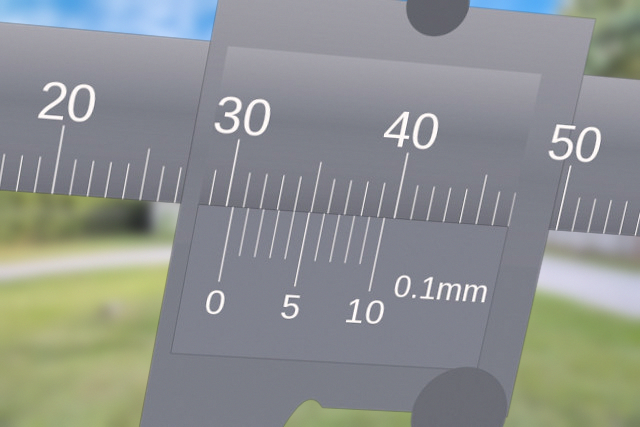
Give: 30.4
